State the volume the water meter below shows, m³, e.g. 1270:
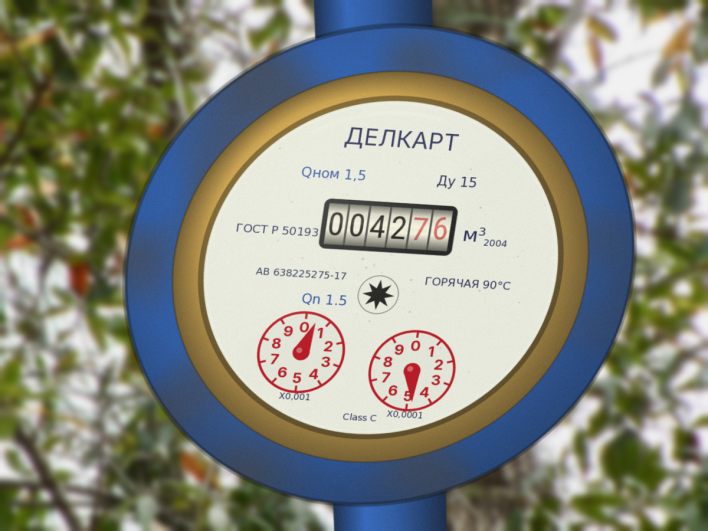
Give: 42.7604
